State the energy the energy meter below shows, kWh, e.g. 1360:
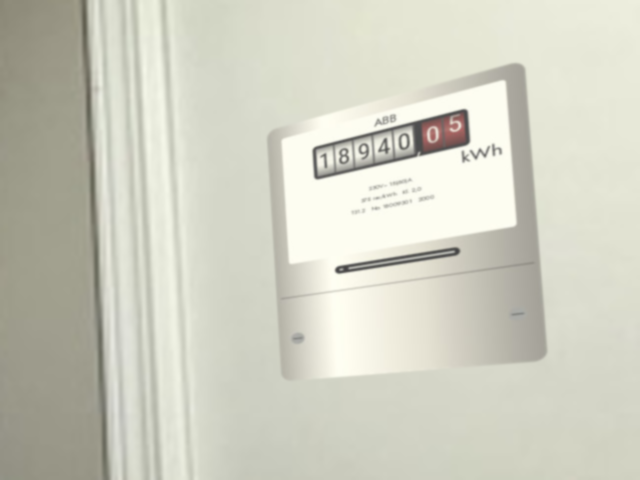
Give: 18940.05
